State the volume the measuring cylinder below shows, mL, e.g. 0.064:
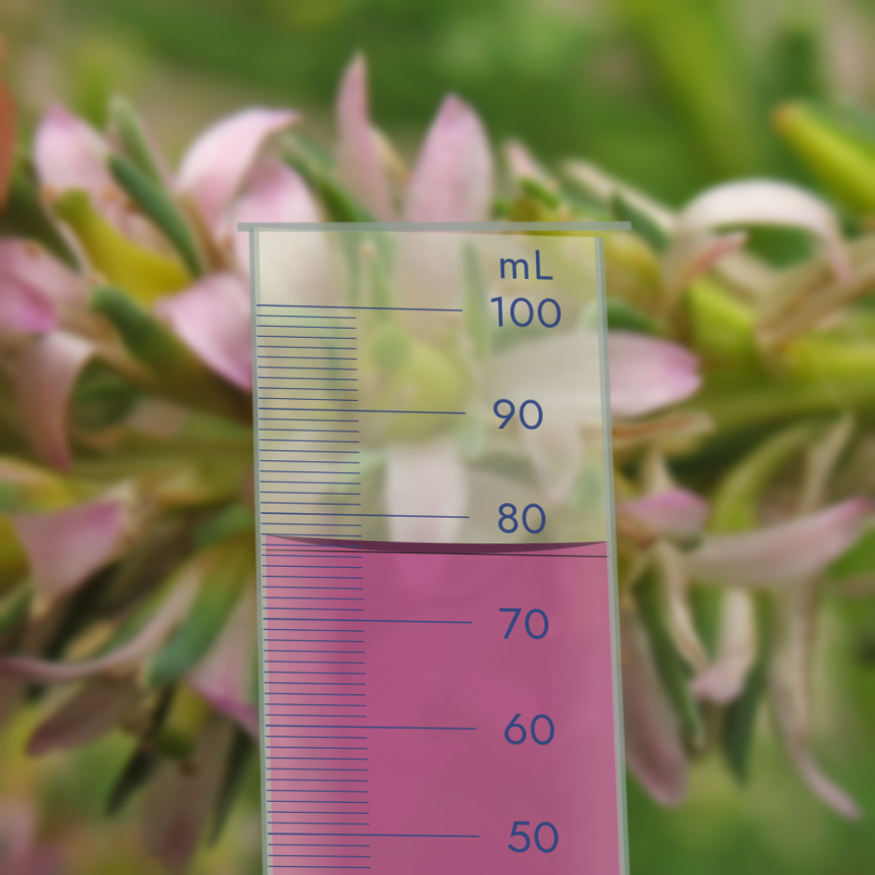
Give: 76.5
